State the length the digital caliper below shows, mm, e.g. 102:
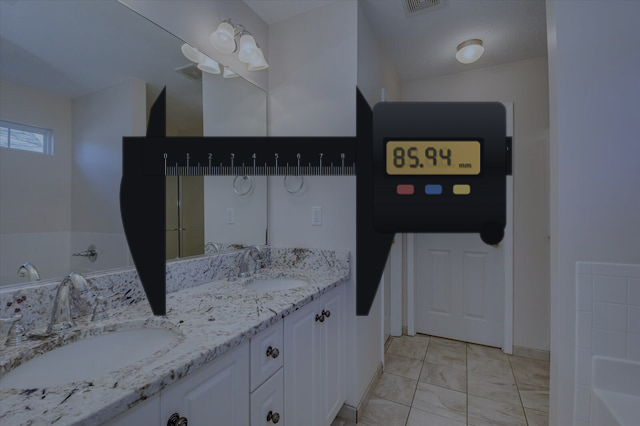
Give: 85.94
